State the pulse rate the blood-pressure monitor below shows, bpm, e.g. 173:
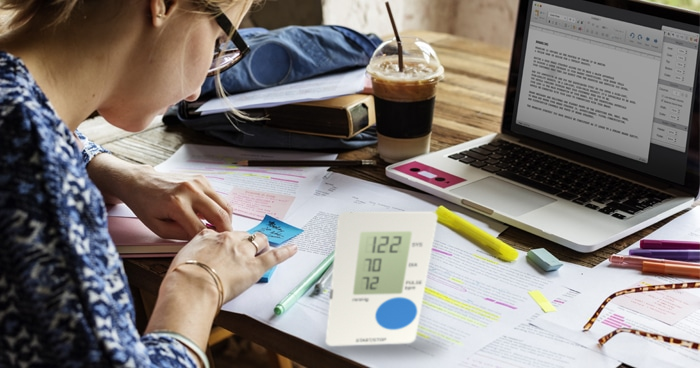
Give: 72
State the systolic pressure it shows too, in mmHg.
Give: 122
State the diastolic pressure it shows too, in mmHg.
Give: 70
